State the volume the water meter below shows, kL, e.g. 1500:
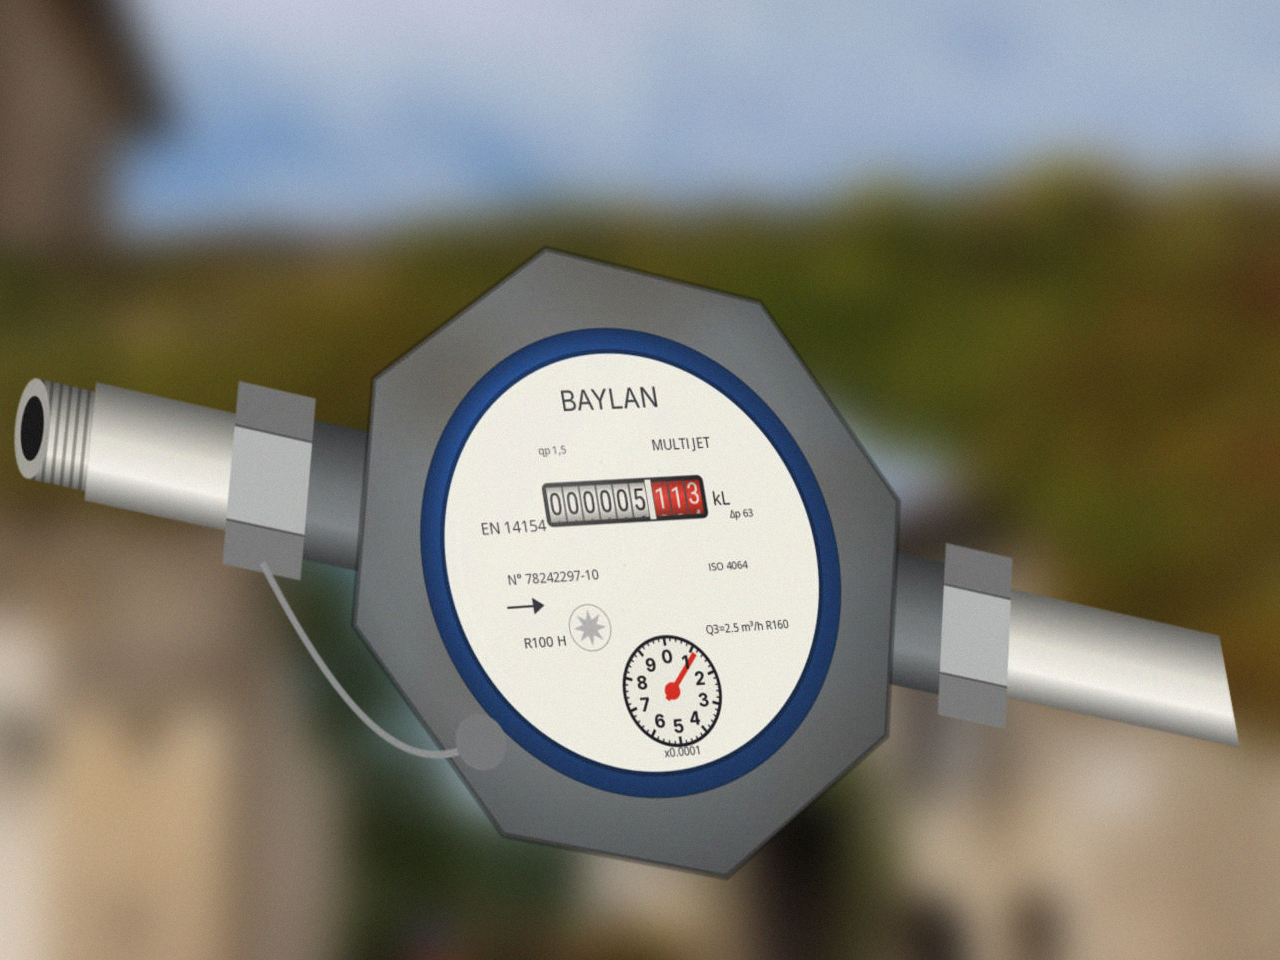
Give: 5.1131
